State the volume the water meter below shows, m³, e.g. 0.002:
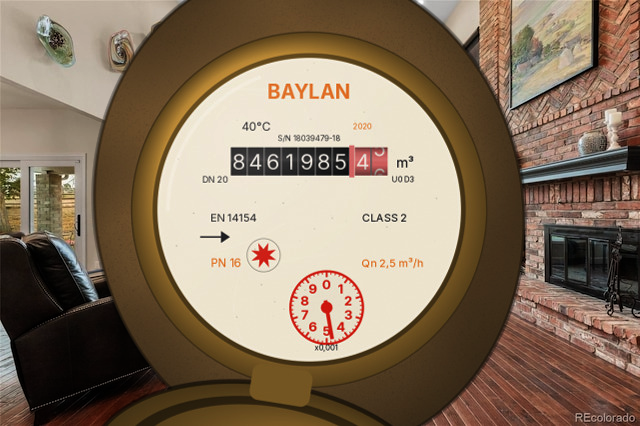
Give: 8461985.454
